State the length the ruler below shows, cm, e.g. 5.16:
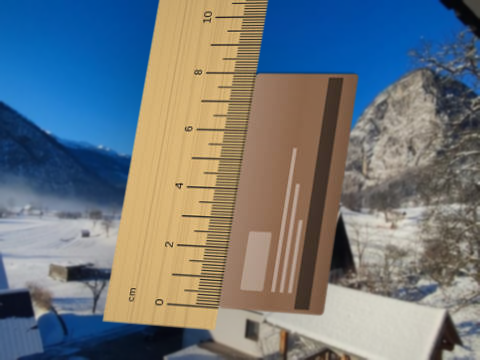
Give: 8
